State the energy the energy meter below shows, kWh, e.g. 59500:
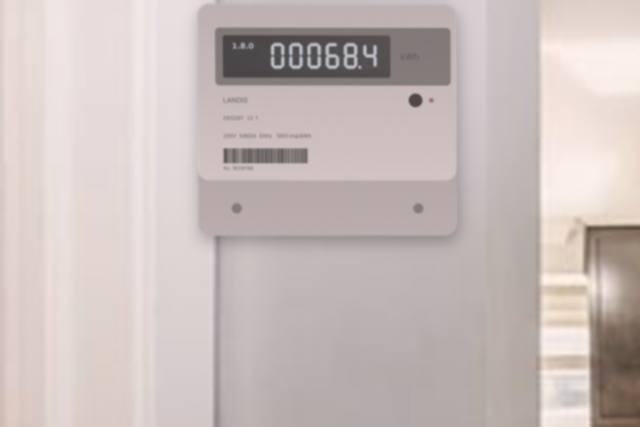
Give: 68.4
